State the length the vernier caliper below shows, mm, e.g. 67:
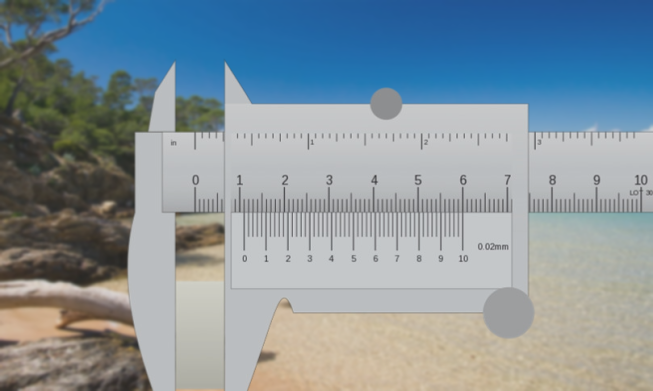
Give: 11.0
